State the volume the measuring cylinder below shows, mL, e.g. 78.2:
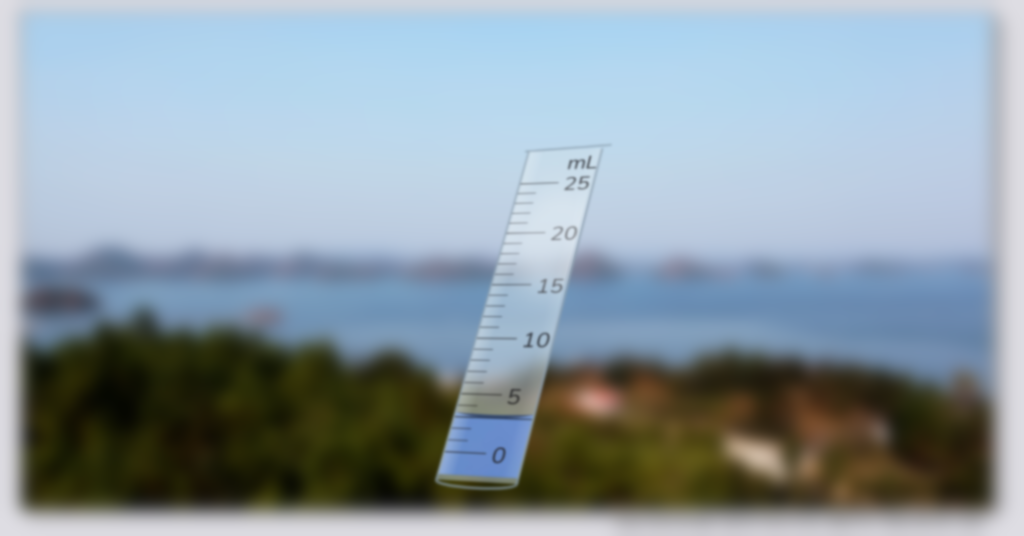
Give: 3
